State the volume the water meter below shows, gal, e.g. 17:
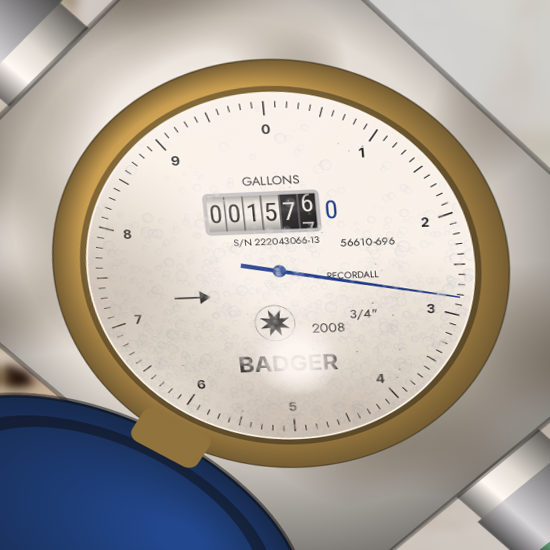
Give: 15762.8
